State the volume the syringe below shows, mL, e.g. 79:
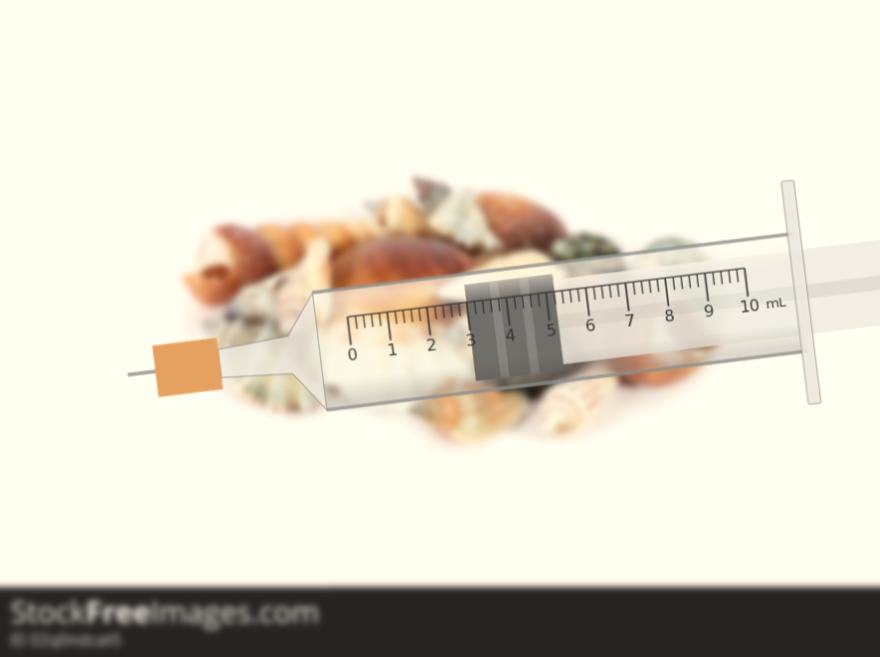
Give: 3
